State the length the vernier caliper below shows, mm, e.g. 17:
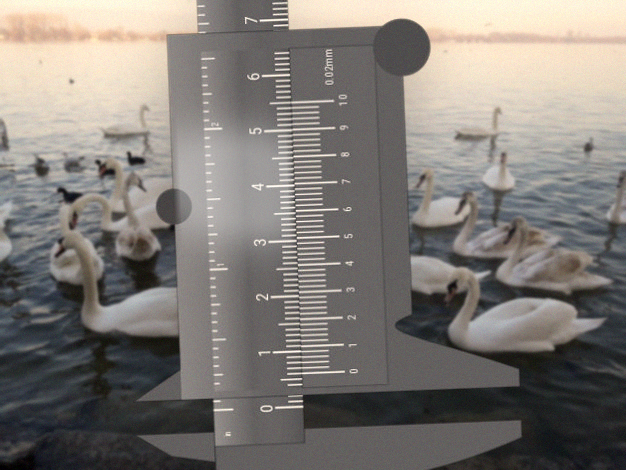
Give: 6.0
